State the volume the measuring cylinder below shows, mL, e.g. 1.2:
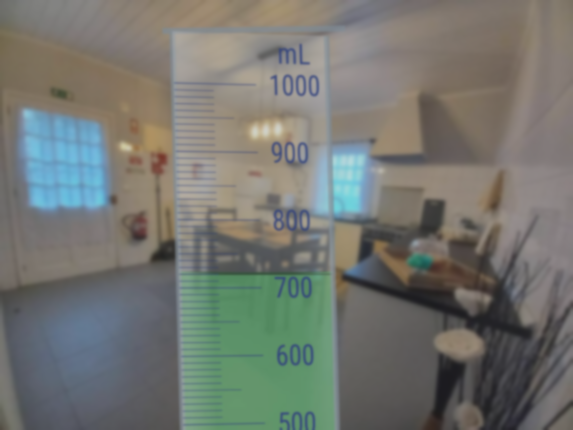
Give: 720
